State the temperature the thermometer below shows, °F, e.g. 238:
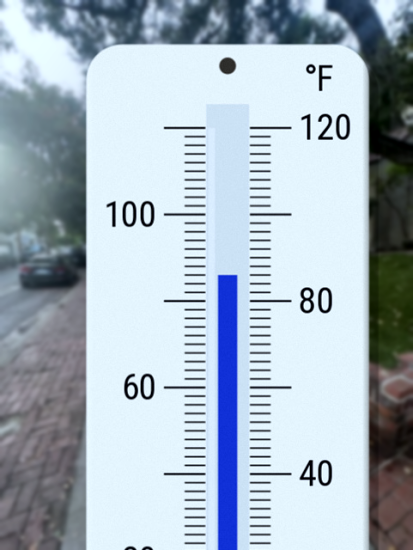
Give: 86
